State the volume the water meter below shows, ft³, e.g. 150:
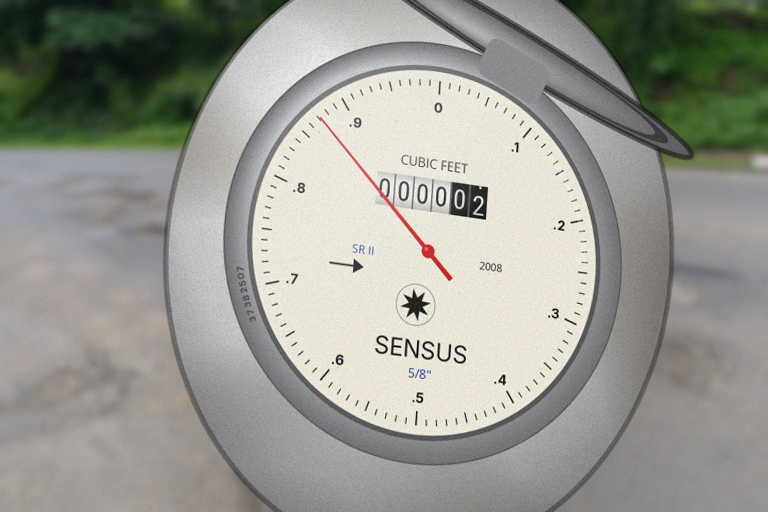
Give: 1.87
